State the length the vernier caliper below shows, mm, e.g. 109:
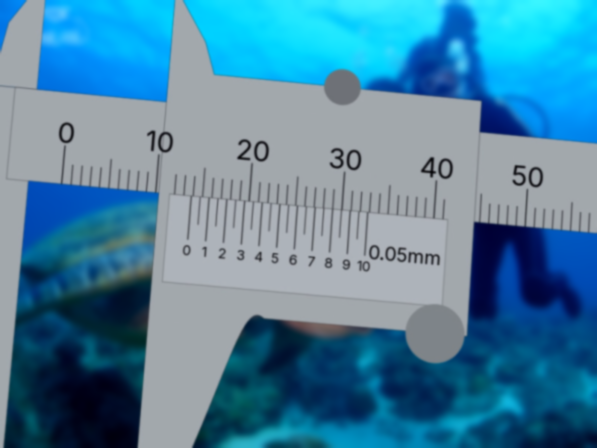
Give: 13.8
